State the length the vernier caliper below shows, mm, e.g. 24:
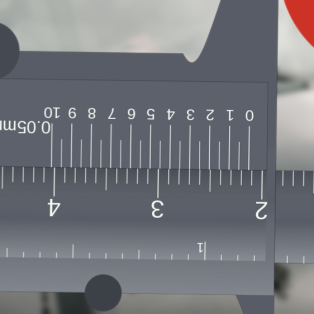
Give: 21.3
